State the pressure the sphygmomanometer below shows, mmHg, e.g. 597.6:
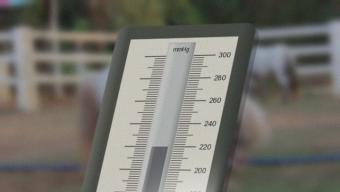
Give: 220
